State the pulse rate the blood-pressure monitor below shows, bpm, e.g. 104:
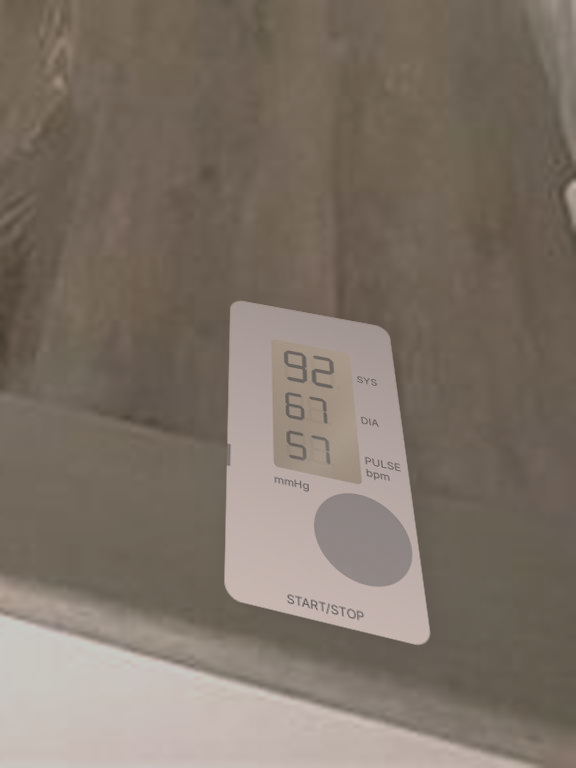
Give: 57
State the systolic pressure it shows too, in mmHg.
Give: 92
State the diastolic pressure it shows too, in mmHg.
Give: 67
